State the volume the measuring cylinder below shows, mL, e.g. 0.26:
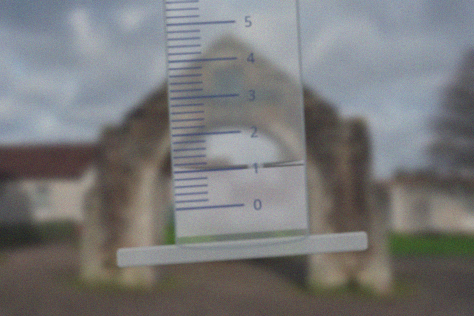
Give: 1
